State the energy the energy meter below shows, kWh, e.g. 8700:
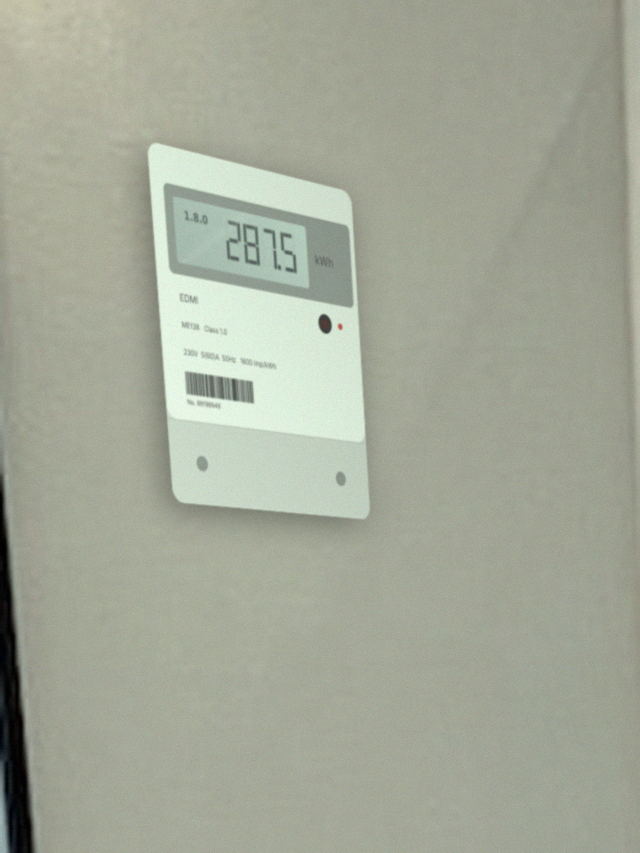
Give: 287.5
